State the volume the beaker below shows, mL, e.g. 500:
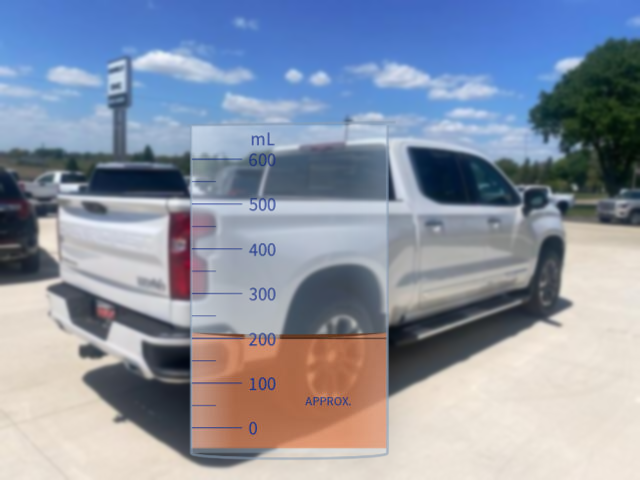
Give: 200
